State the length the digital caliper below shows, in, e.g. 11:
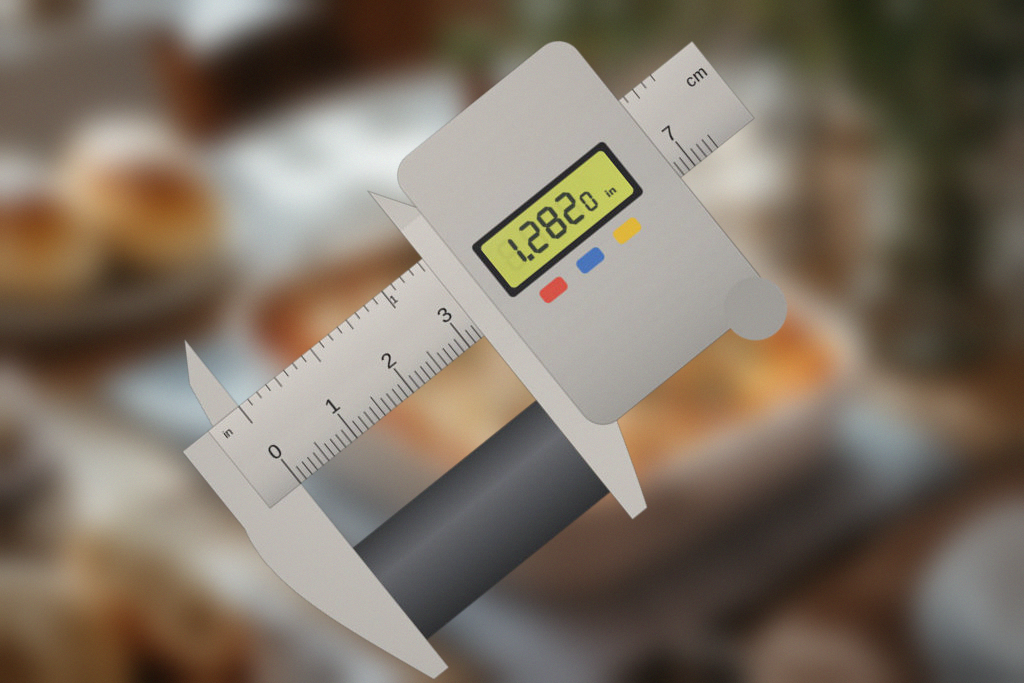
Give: 1.2820
